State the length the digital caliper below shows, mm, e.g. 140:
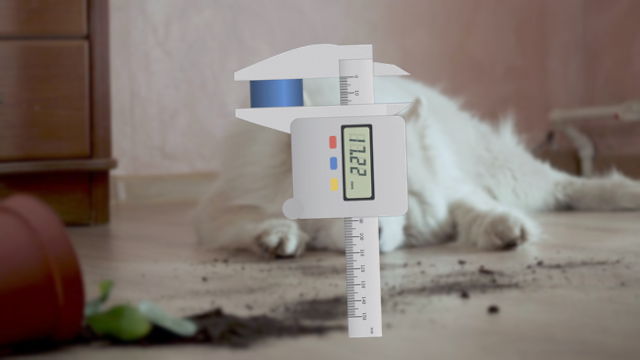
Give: 17.22
